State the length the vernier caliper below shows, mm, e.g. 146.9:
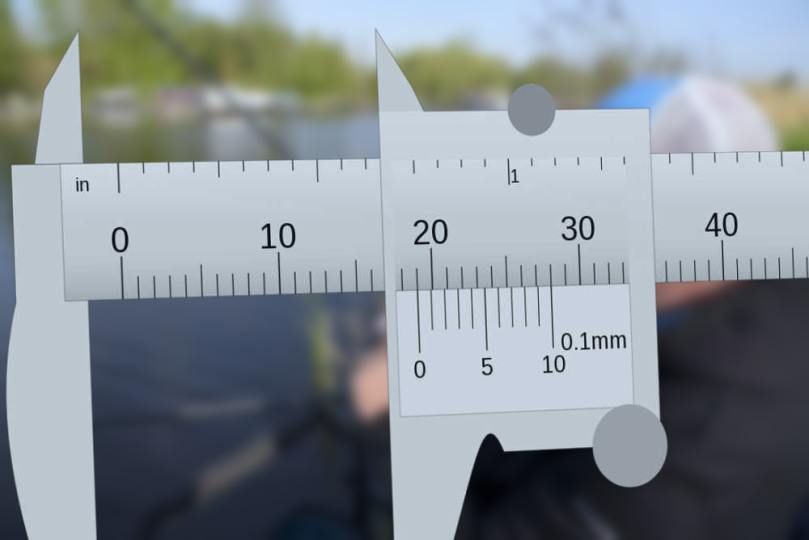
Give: 19.0
